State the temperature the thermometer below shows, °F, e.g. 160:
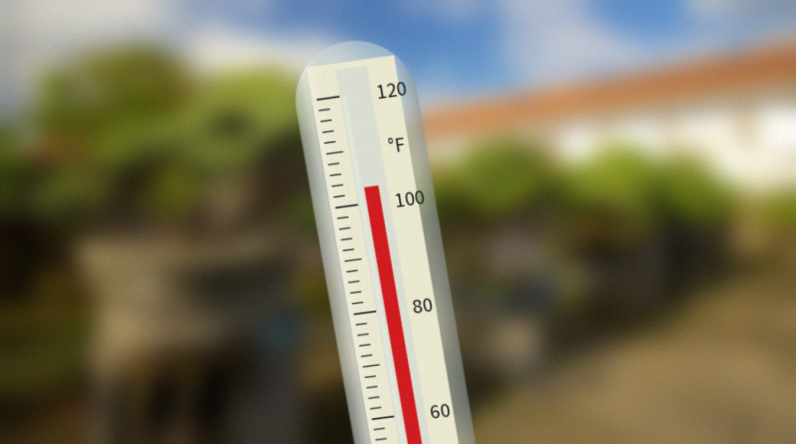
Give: 103
